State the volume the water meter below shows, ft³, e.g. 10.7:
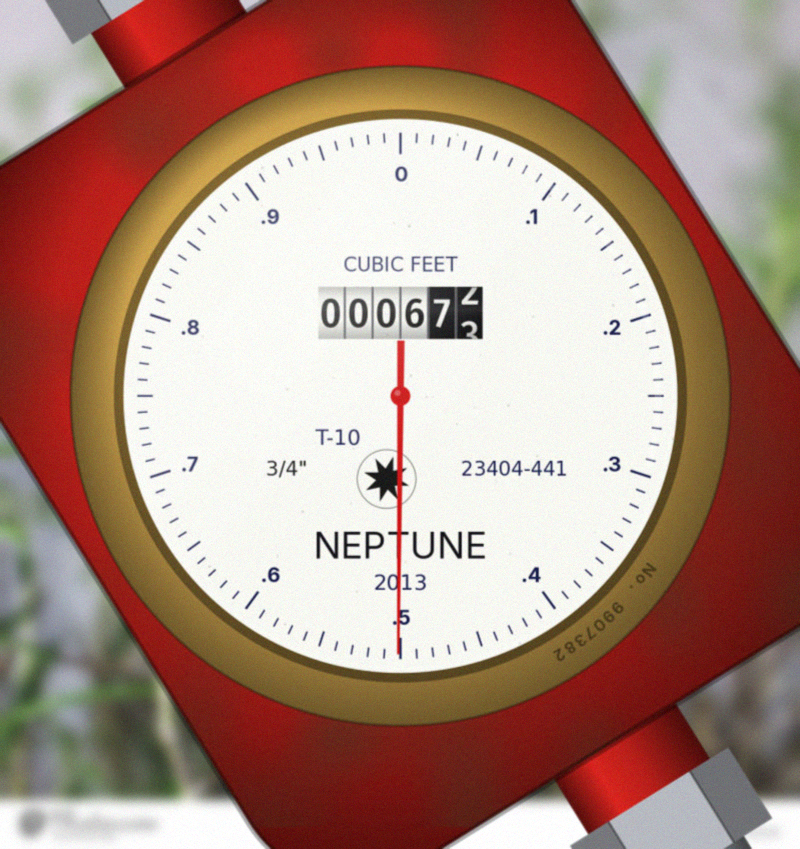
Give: 672.50
